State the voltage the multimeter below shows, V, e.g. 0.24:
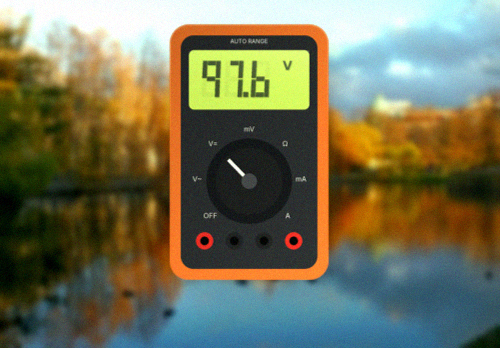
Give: 97.6
